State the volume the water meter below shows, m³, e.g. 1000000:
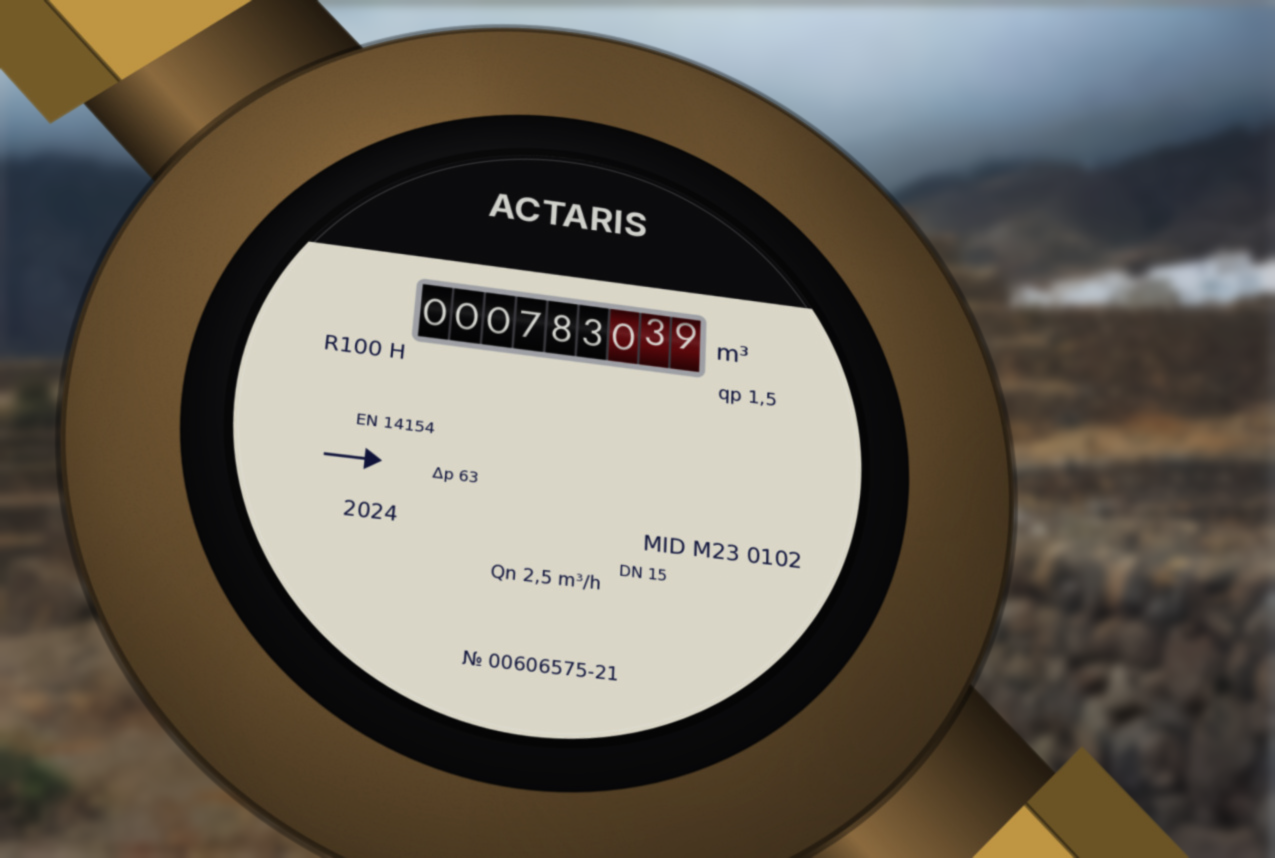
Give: 783.039
